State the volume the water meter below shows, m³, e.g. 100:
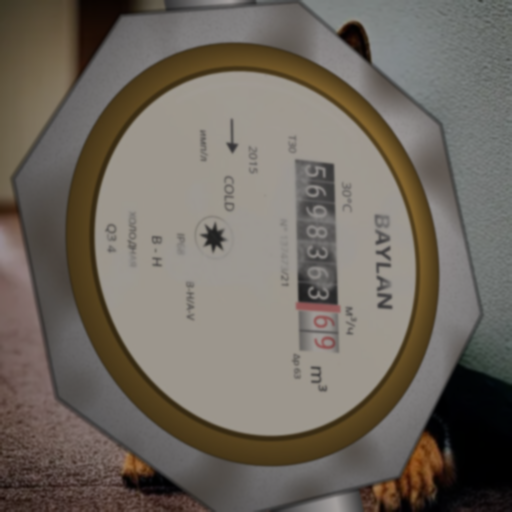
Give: 5698363.69
